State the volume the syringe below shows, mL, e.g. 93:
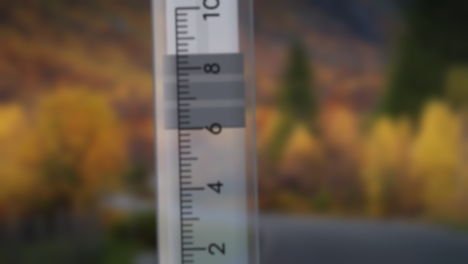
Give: 6
